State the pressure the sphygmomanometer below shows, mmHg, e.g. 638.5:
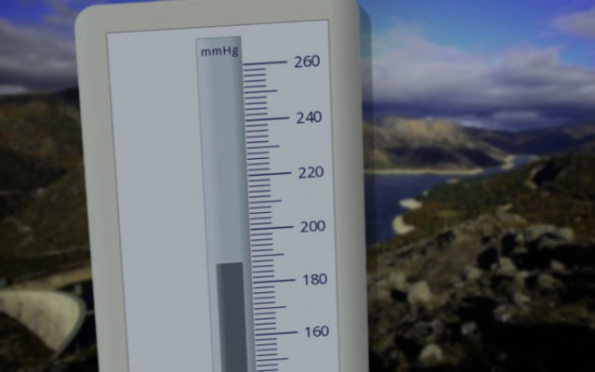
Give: 188
